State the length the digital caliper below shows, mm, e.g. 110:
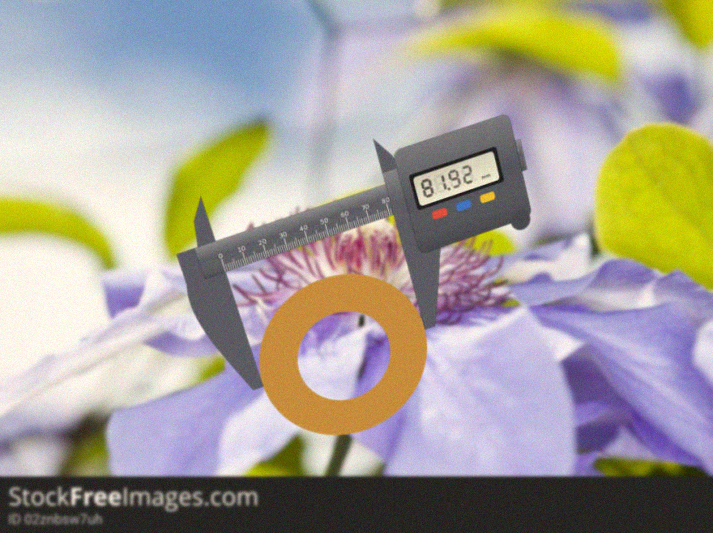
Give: 81.92
